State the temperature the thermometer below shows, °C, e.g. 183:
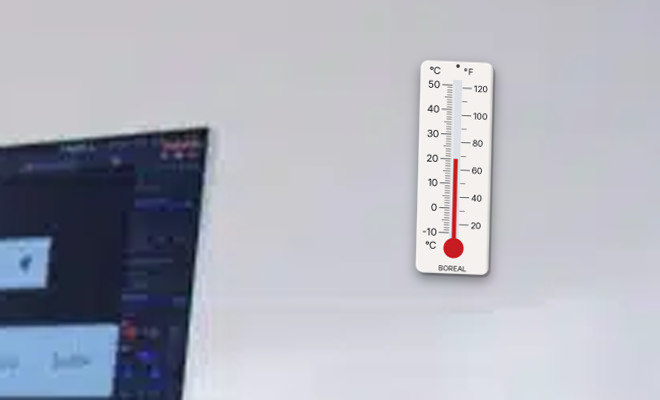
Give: 20
